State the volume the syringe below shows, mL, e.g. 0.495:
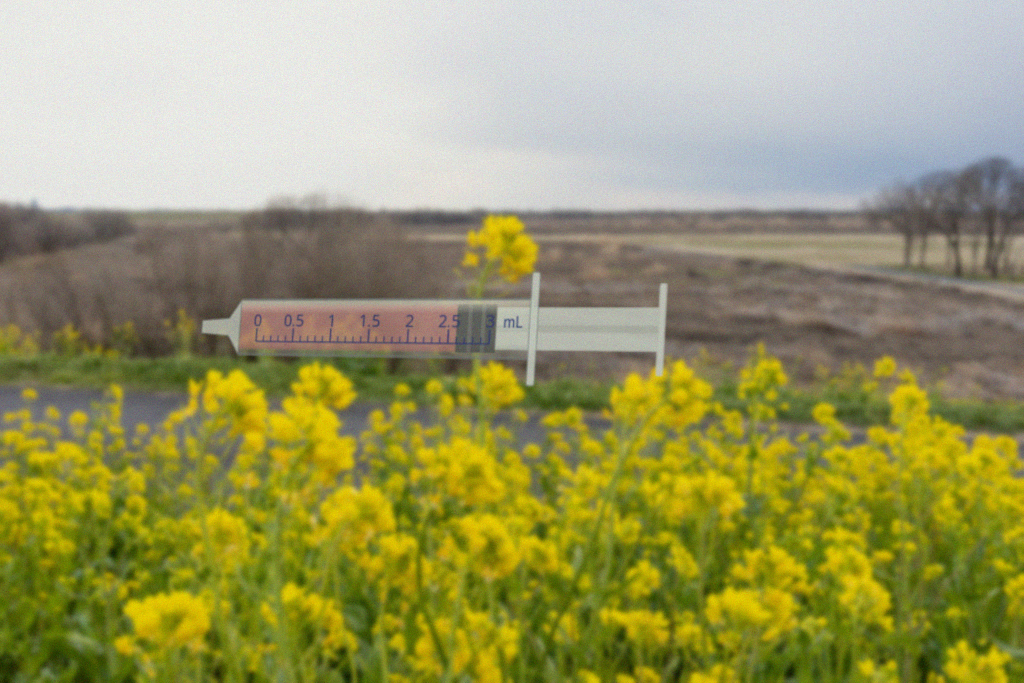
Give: 2.6
